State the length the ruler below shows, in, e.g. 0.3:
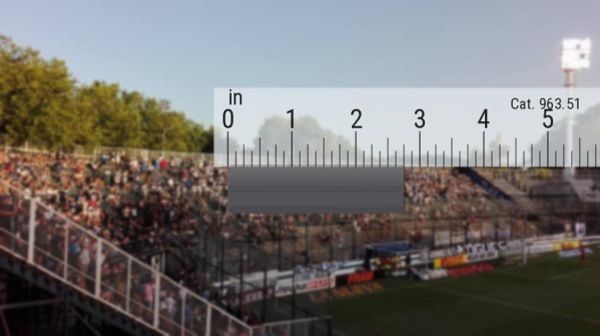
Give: 2.75
